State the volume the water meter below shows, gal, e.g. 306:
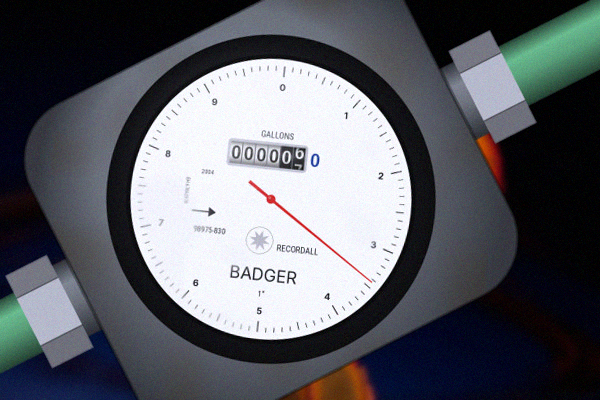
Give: 63.4
